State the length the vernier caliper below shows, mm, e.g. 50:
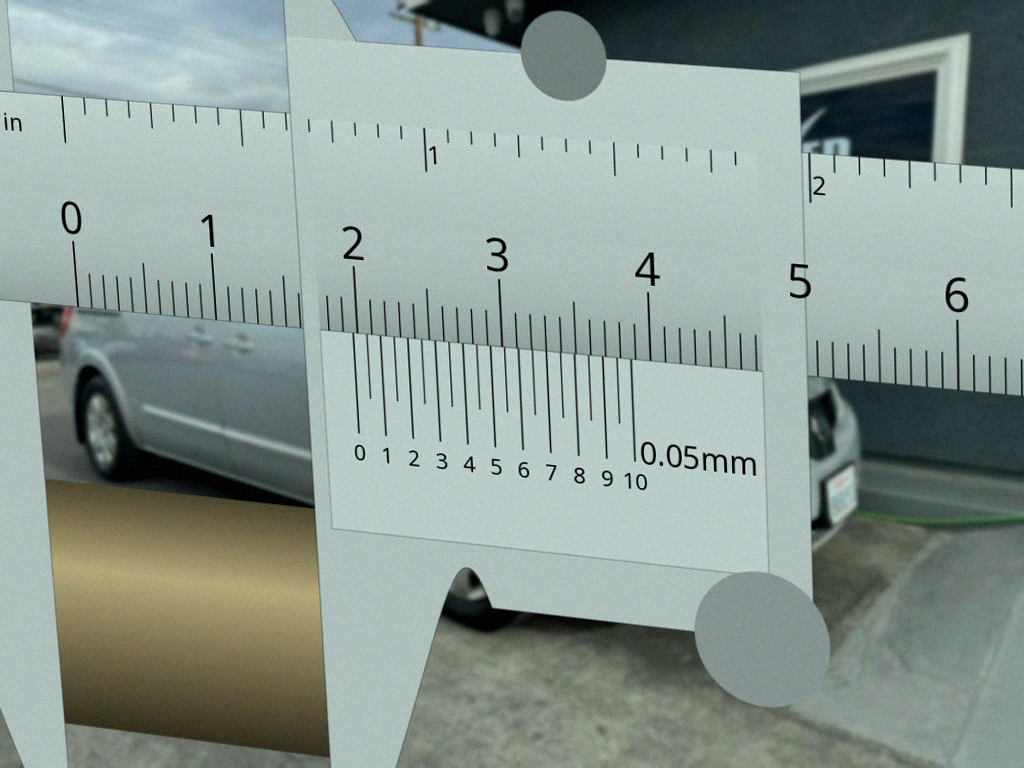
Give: 19.7
